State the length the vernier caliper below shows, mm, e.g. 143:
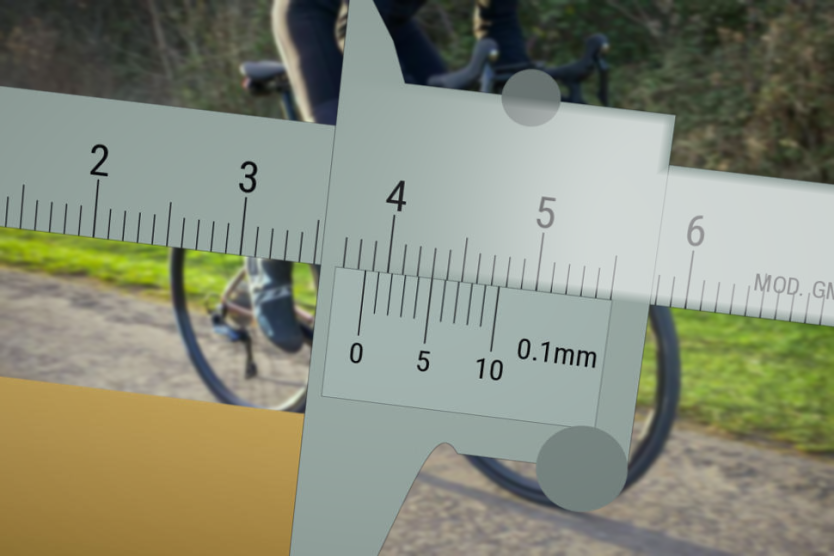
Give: 38.5
